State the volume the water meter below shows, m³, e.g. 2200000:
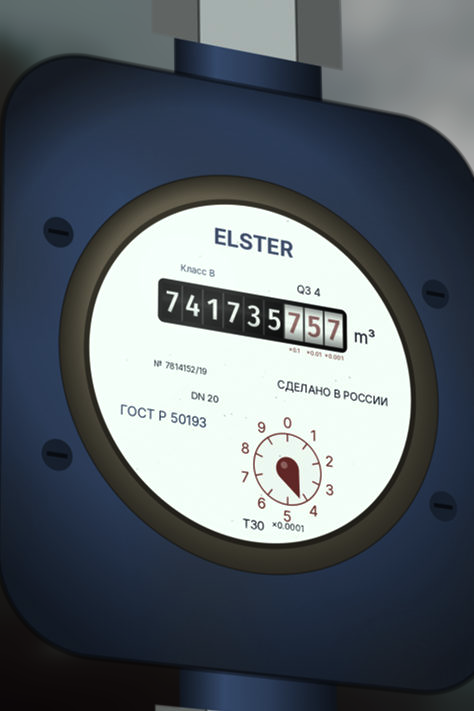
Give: 741735.7574
